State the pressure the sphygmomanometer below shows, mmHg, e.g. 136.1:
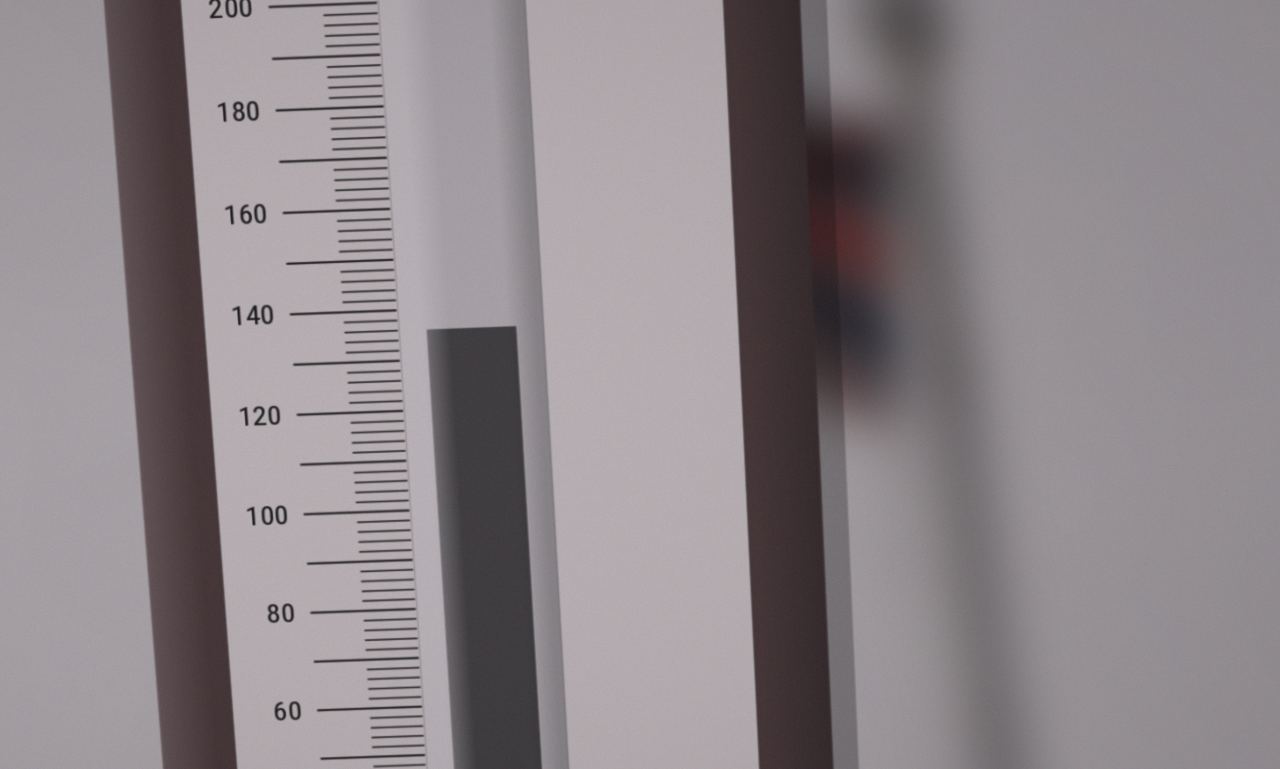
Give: 136
